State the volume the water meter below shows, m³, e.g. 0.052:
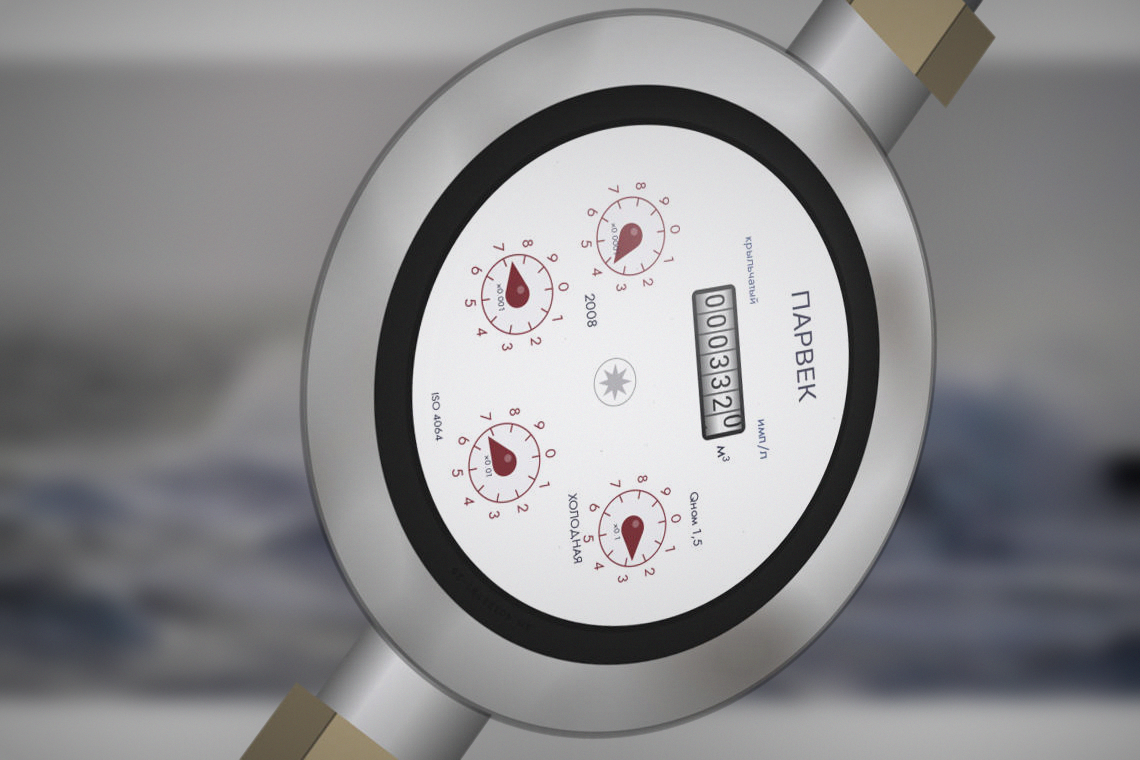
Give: 3320.2673
